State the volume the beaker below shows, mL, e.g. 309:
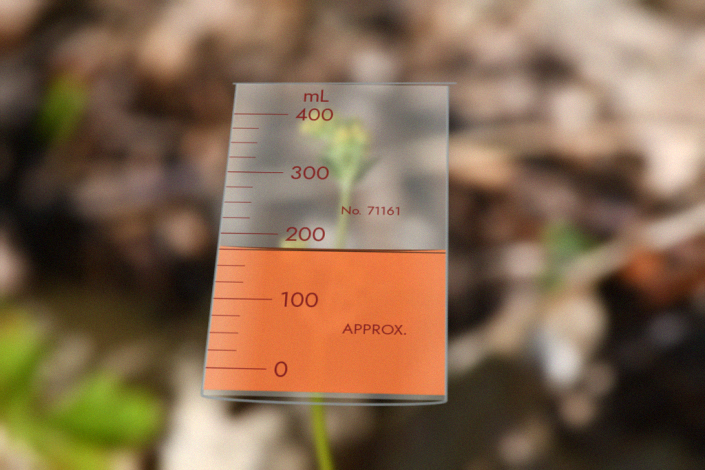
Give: 175
